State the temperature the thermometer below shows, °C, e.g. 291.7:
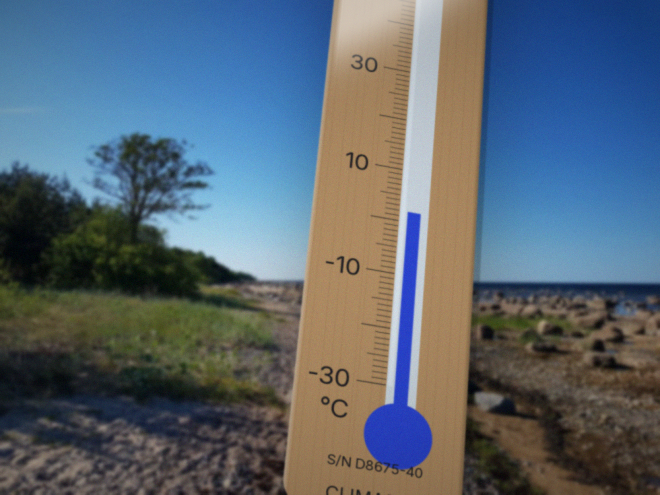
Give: 2
